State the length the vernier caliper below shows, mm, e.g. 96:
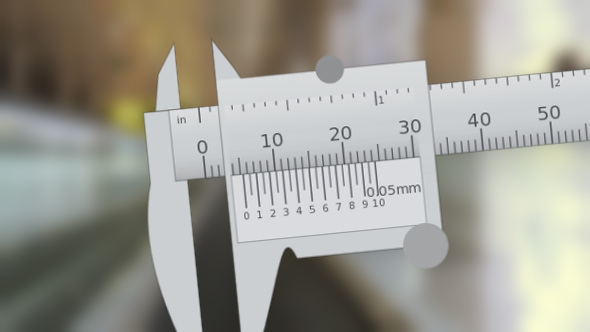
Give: 5.4
